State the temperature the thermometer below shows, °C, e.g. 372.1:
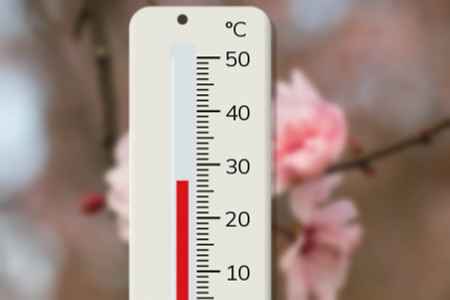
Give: 27
